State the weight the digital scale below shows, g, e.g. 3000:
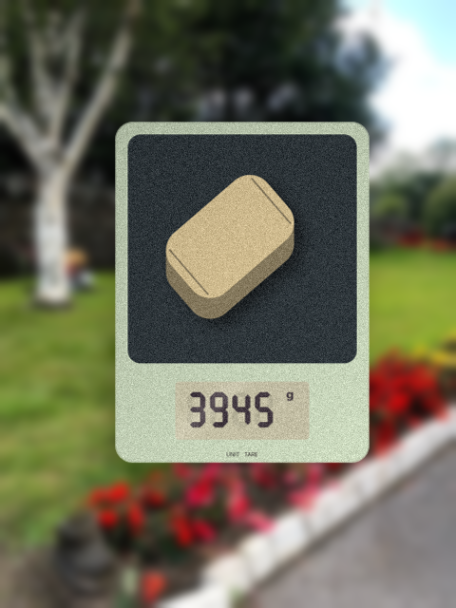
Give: 3945
